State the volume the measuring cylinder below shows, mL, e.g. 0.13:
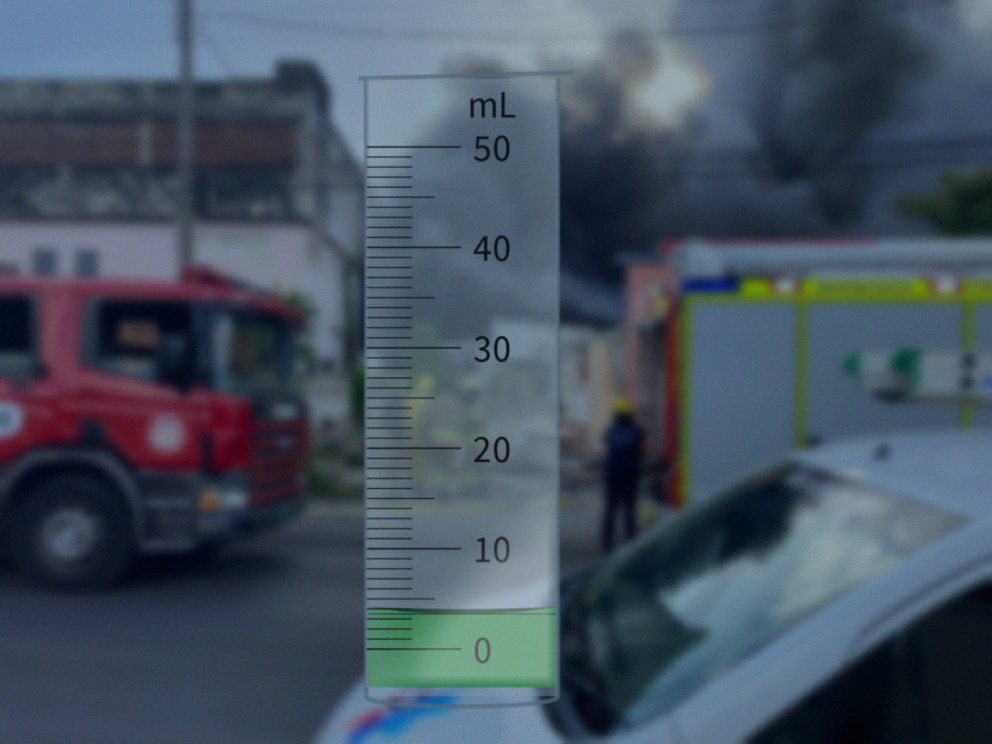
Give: 3.5
